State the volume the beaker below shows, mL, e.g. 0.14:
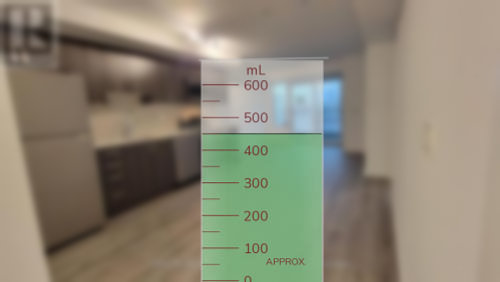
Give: 450
